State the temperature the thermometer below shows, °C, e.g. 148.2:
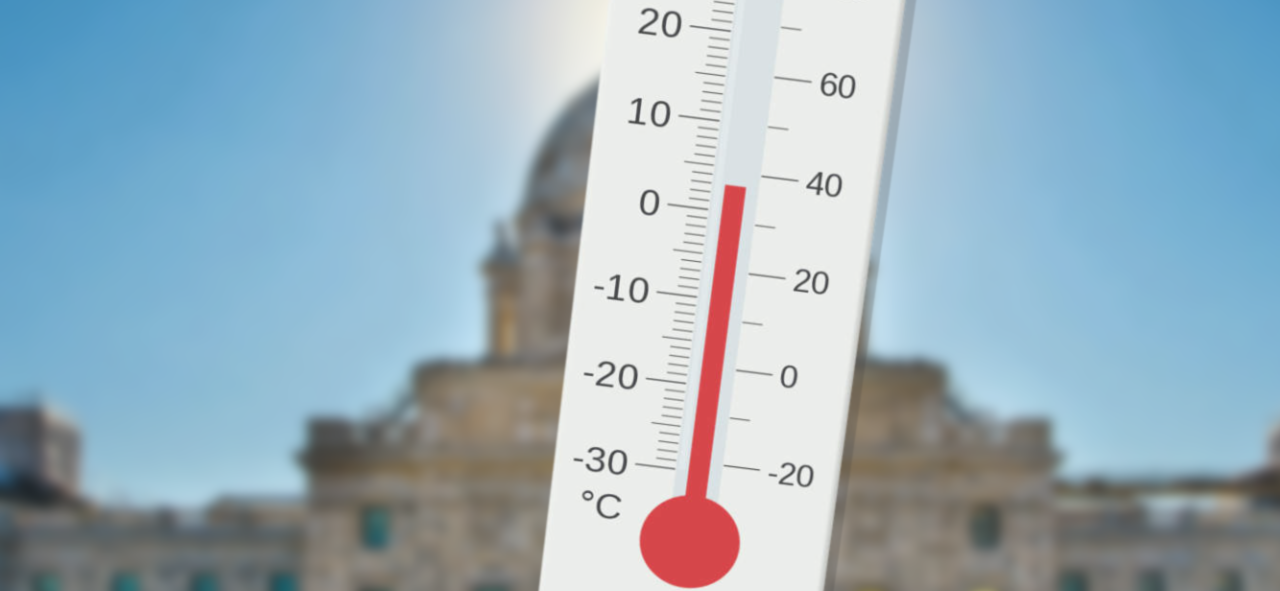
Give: 3
